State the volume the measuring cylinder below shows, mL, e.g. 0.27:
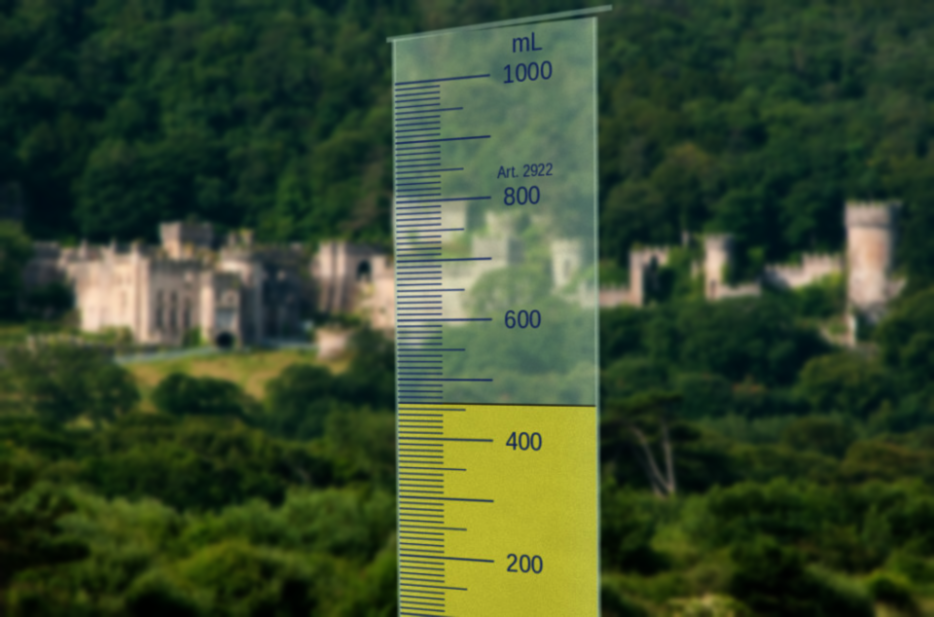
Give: 460
